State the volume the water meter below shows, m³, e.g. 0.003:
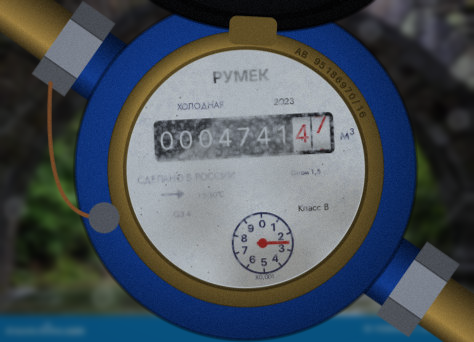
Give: 4741.472
